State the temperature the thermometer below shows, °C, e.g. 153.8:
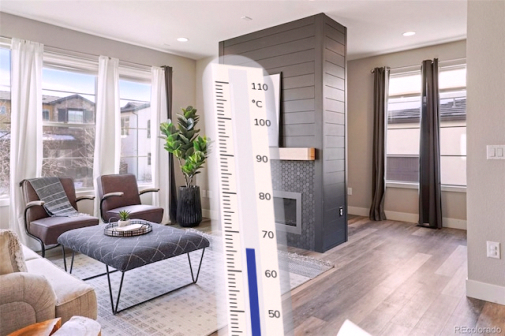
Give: 66
